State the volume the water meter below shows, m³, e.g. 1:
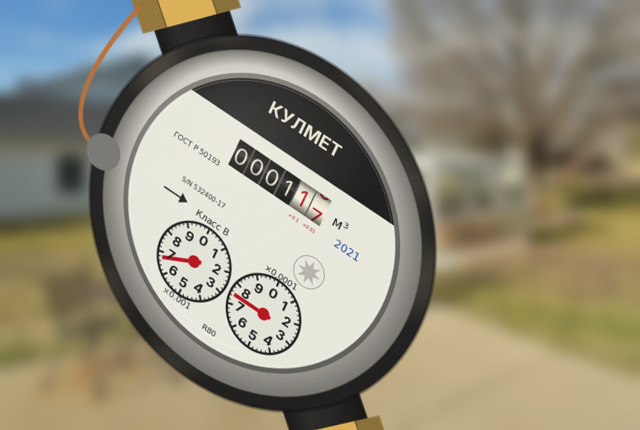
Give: 1.1667
